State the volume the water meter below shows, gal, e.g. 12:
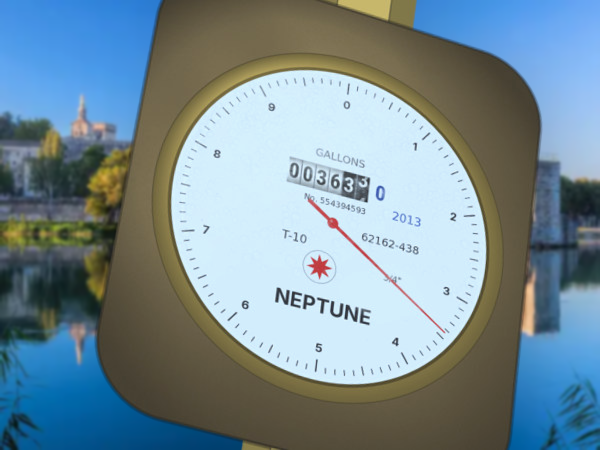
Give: 36333.4
